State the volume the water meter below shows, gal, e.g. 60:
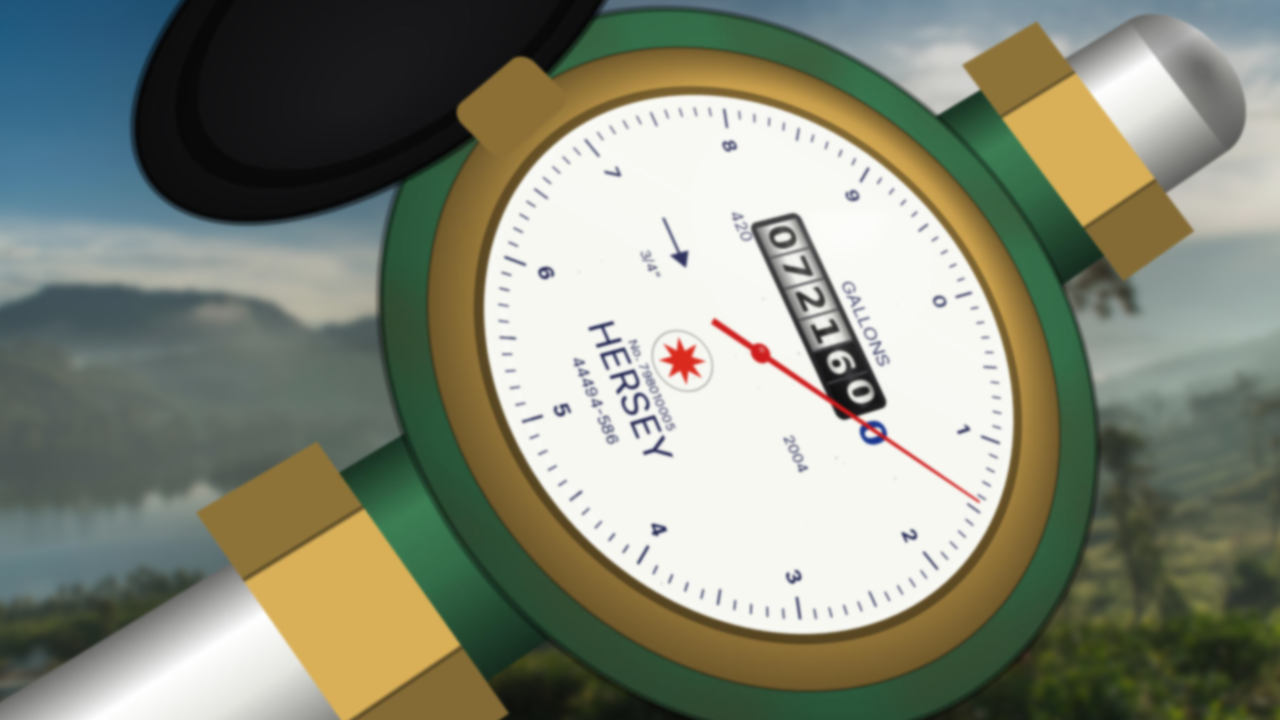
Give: 721601.4
